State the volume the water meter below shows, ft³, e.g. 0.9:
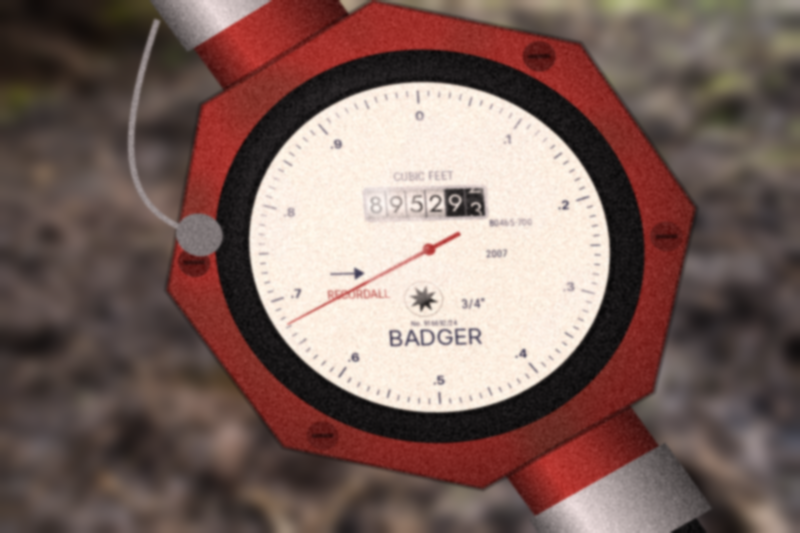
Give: 895292.67
